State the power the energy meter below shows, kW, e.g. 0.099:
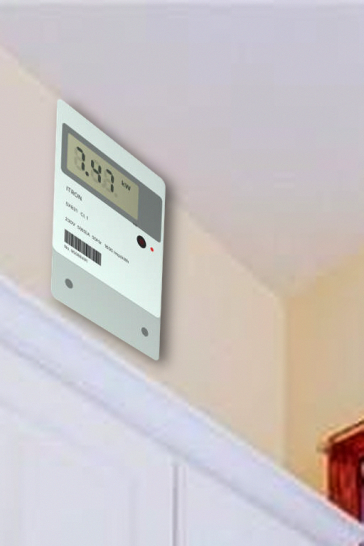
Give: 7.47
